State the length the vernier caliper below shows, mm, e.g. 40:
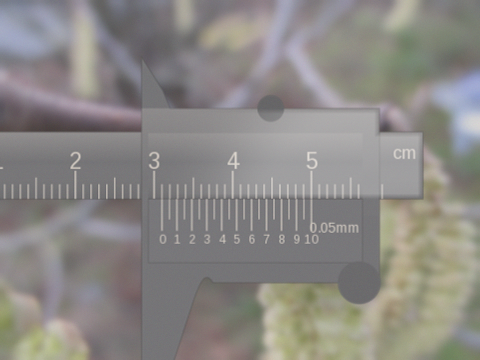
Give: 31.0
